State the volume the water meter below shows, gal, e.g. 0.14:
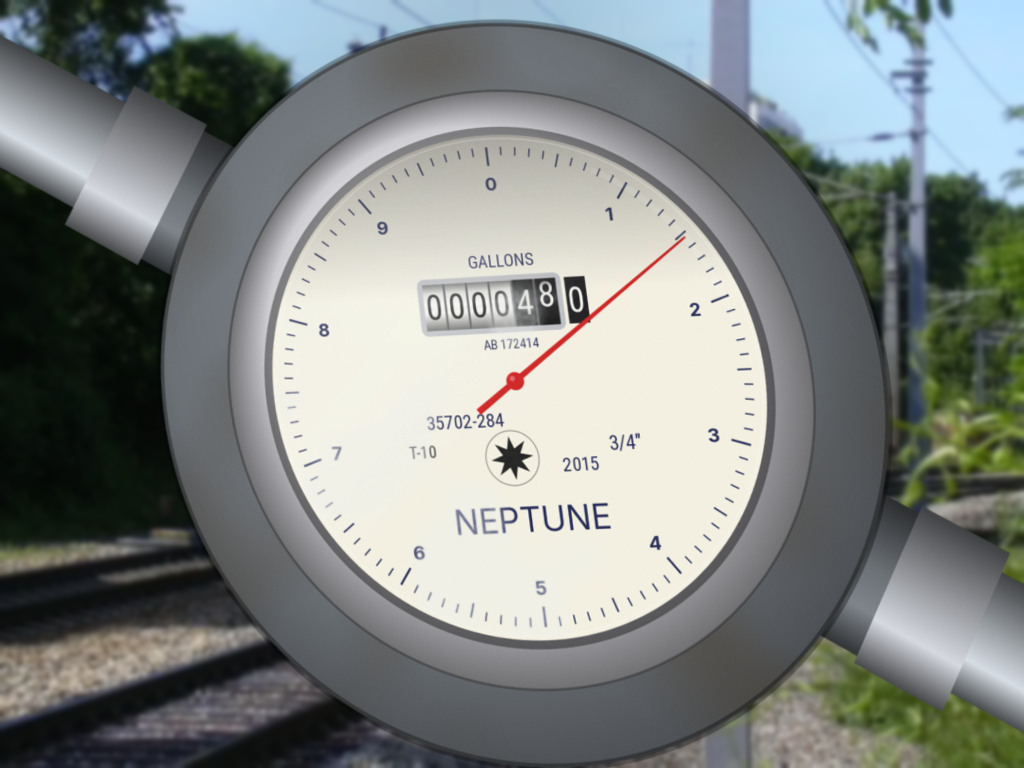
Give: 481.5
